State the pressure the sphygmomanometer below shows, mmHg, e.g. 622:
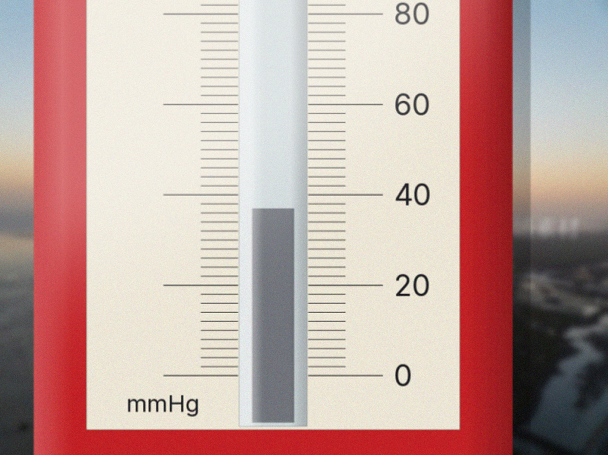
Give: 37
